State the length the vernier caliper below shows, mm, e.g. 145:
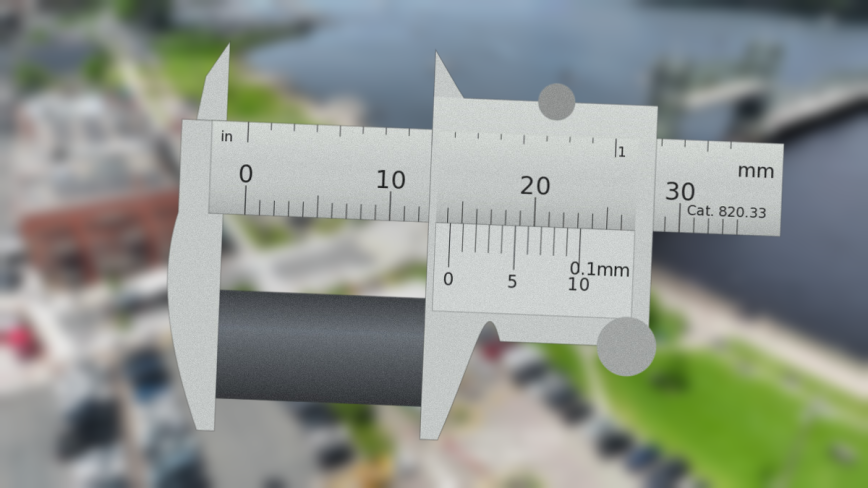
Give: 14.2
